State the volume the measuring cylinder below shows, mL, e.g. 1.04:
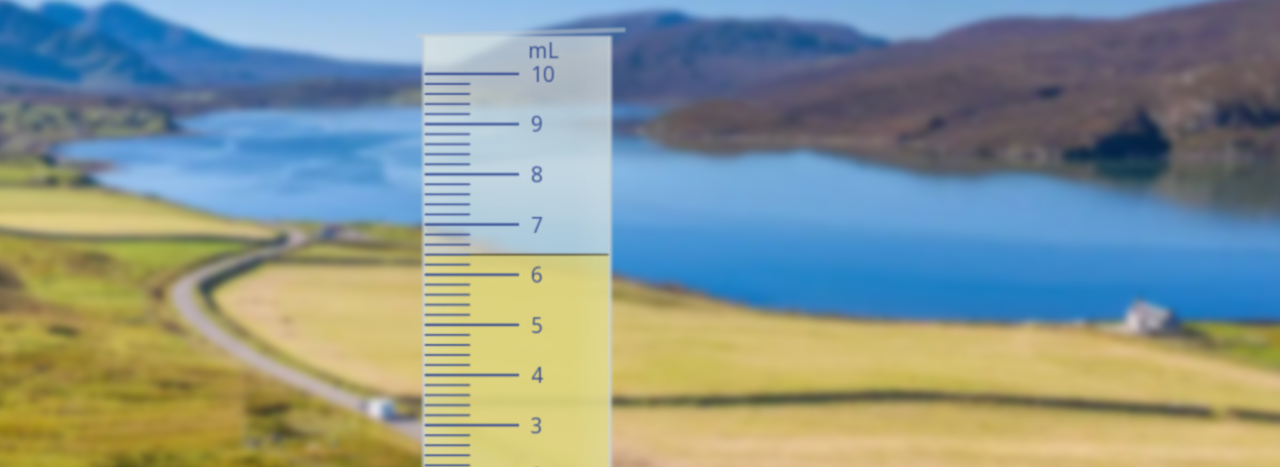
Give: 6.4
